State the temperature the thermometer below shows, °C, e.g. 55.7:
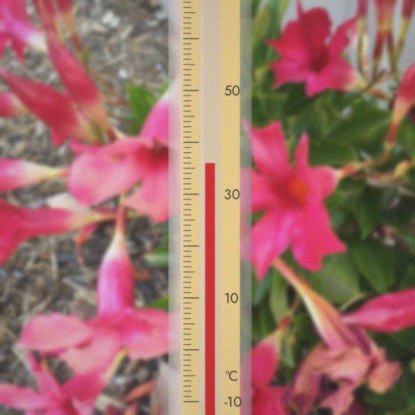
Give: 36
